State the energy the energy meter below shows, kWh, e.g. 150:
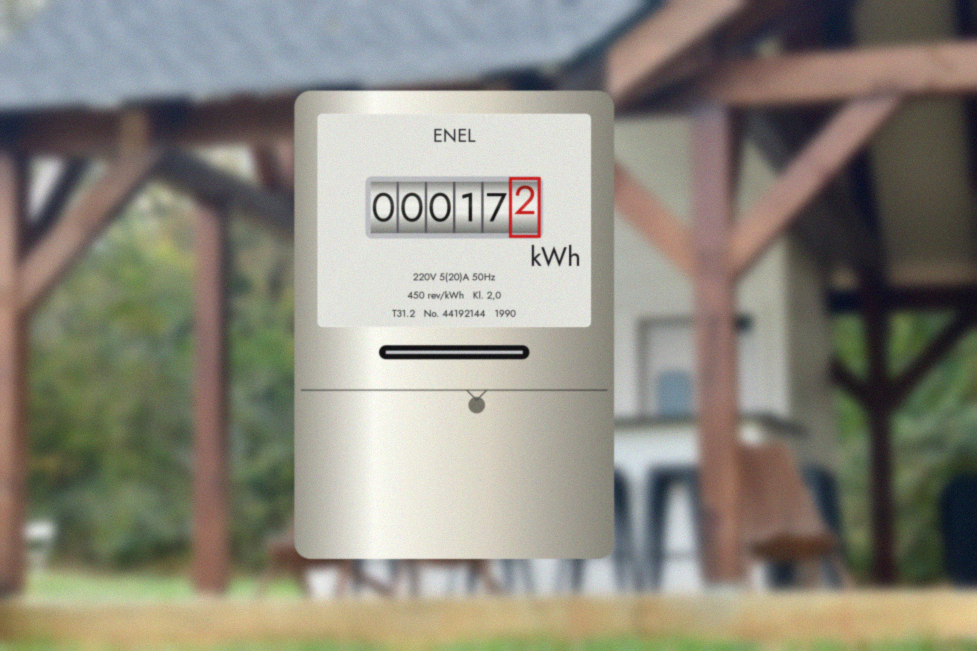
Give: 17.2
